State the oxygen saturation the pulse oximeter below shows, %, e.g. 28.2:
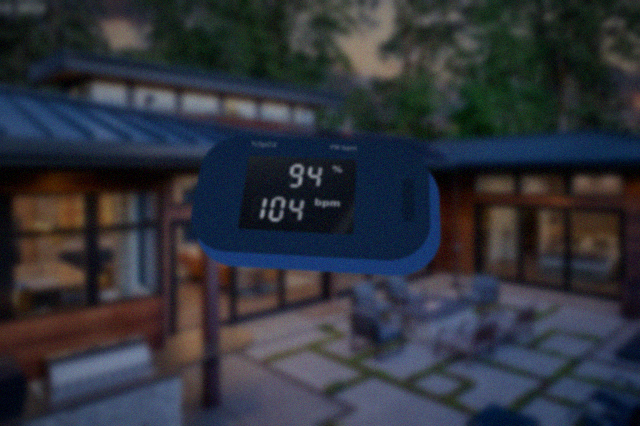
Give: 94
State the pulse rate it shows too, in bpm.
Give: 104
